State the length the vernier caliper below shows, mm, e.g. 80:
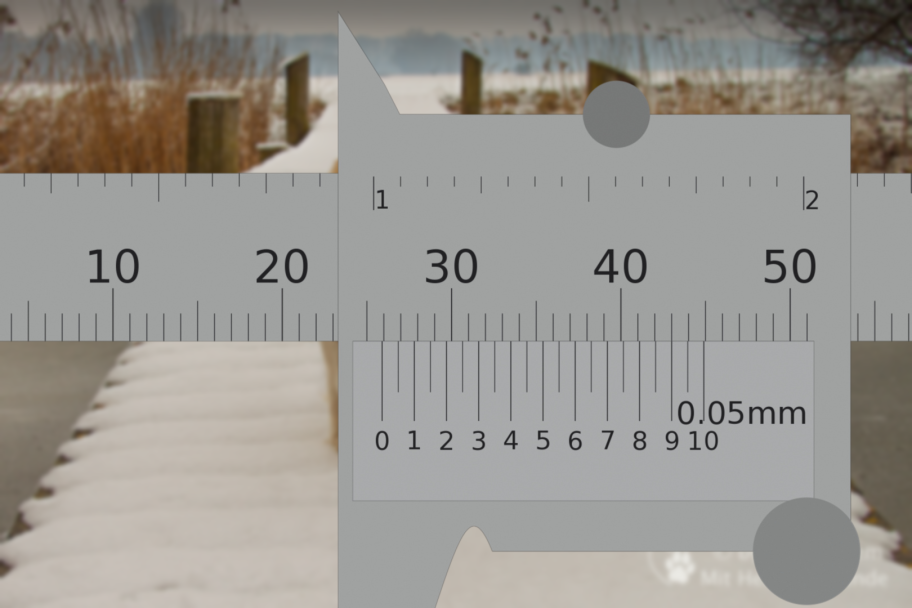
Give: 25.9
